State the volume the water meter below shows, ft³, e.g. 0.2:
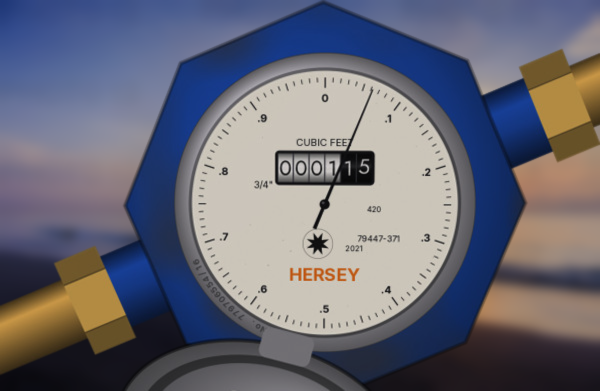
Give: 115.06
